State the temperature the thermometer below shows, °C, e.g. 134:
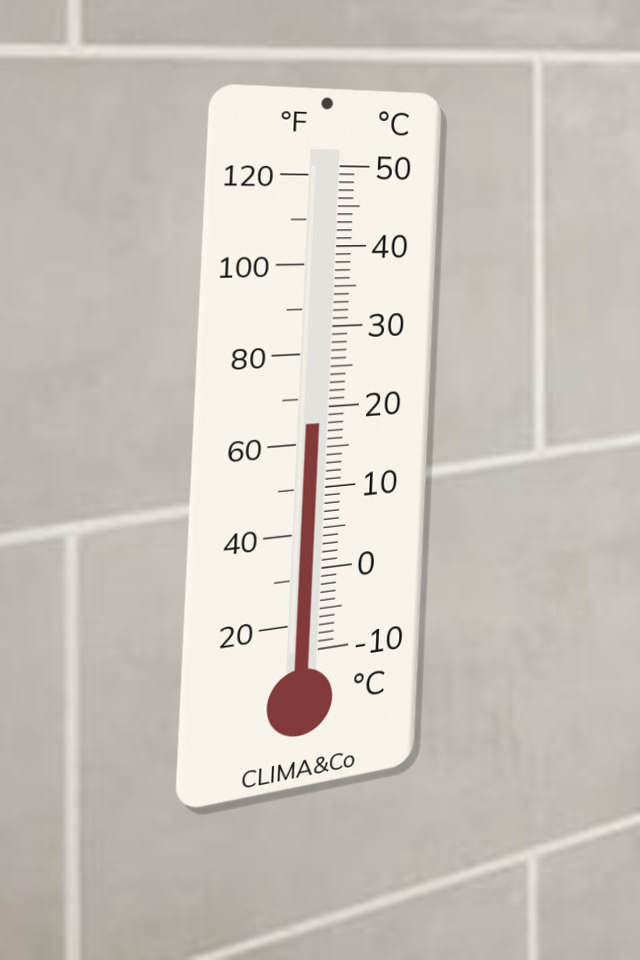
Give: 18
